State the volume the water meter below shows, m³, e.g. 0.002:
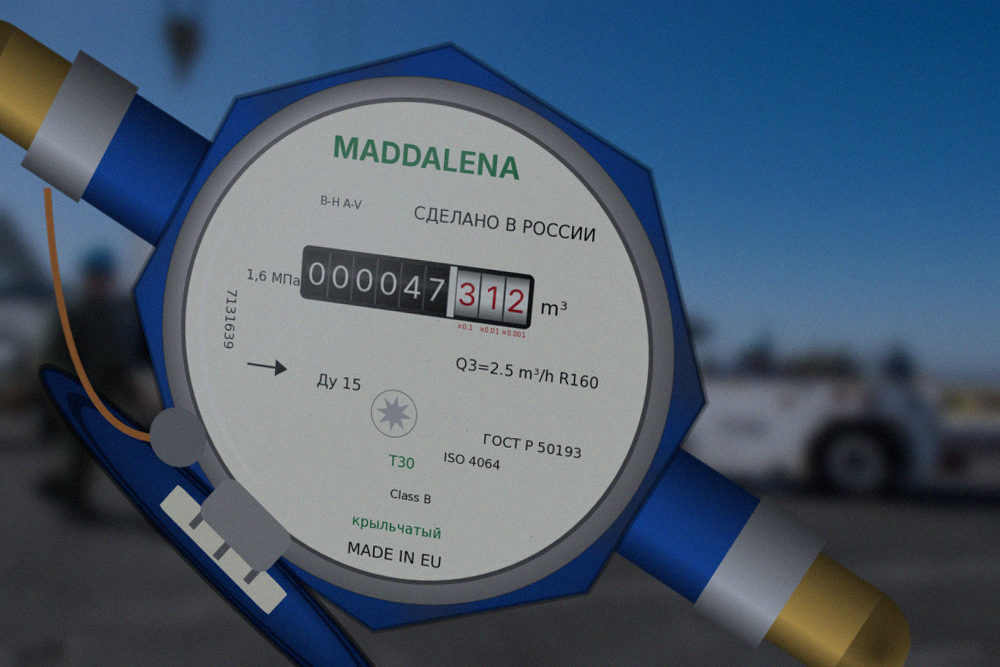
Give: 47.312
